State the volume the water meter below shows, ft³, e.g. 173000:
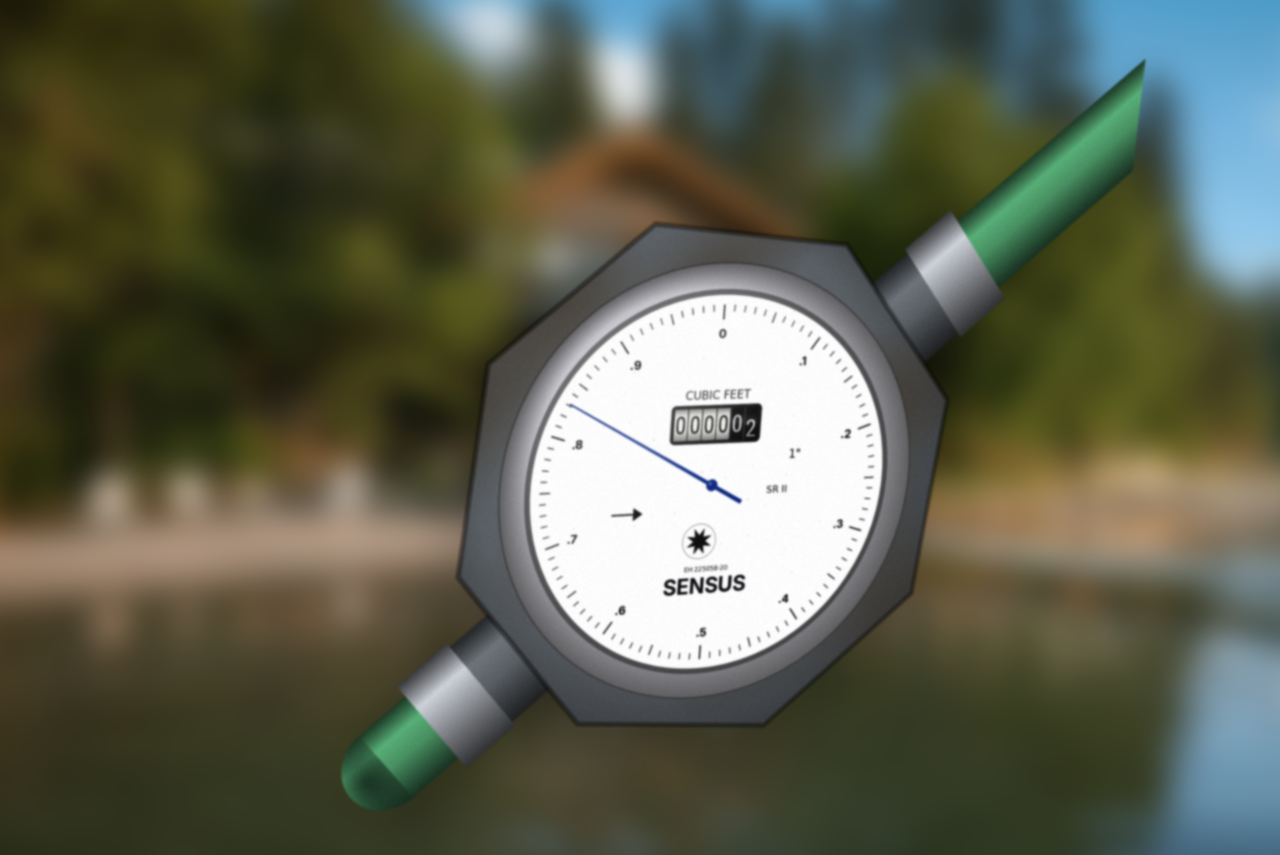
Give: 1.83
